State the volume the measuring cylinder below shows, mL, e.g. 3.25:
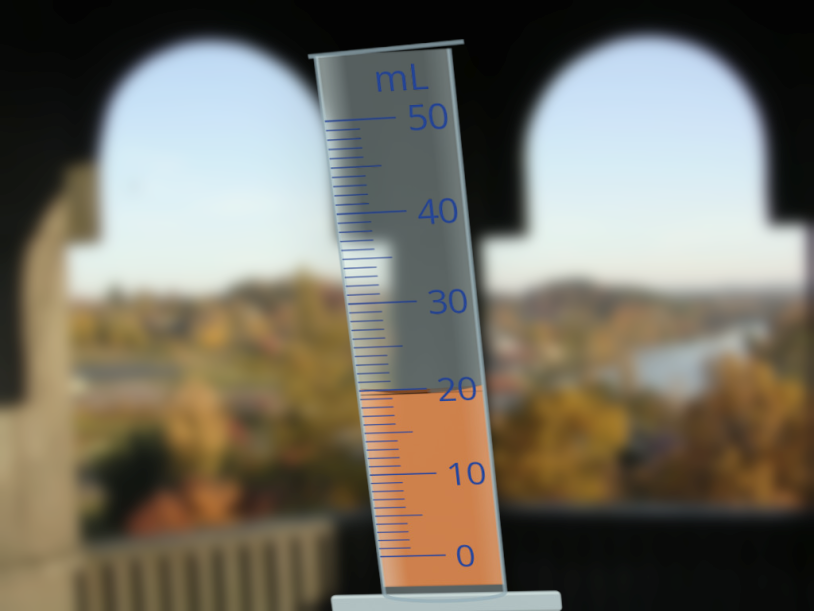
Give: 19.5
